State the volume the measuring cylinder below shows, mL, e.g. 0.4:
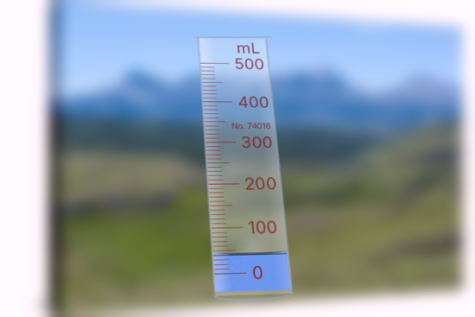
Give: 40
